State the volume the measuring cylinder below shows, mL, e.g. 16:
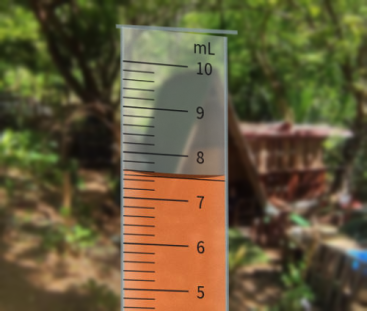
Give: 7.5
